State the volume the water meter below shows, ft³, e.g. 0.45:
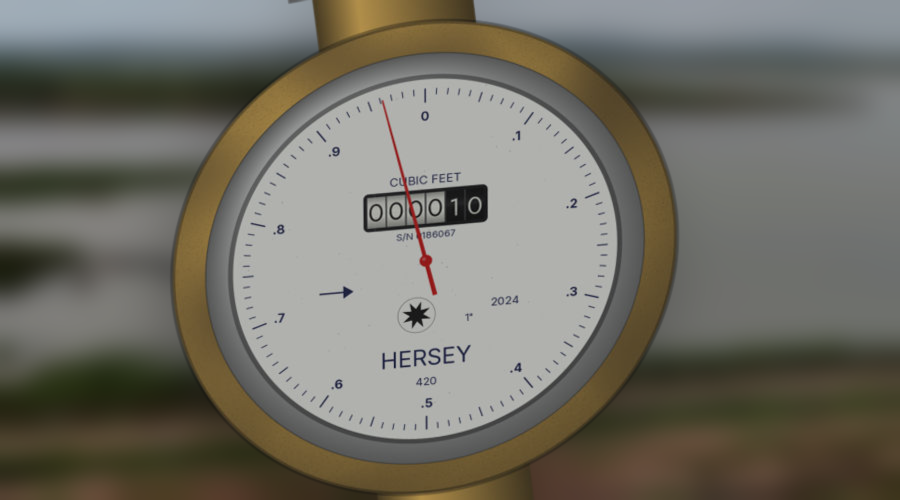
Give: 9.96
